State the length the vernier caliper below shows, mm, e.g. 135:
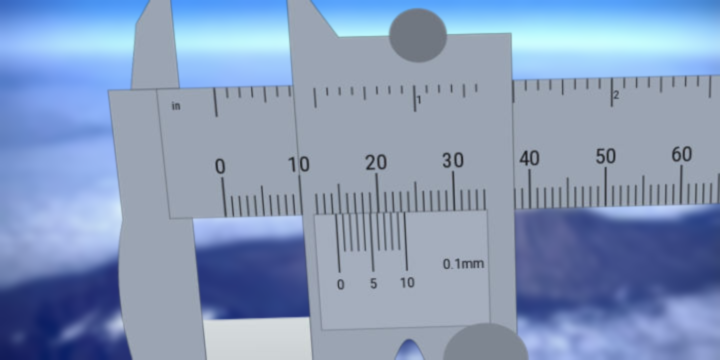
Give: 14.4
